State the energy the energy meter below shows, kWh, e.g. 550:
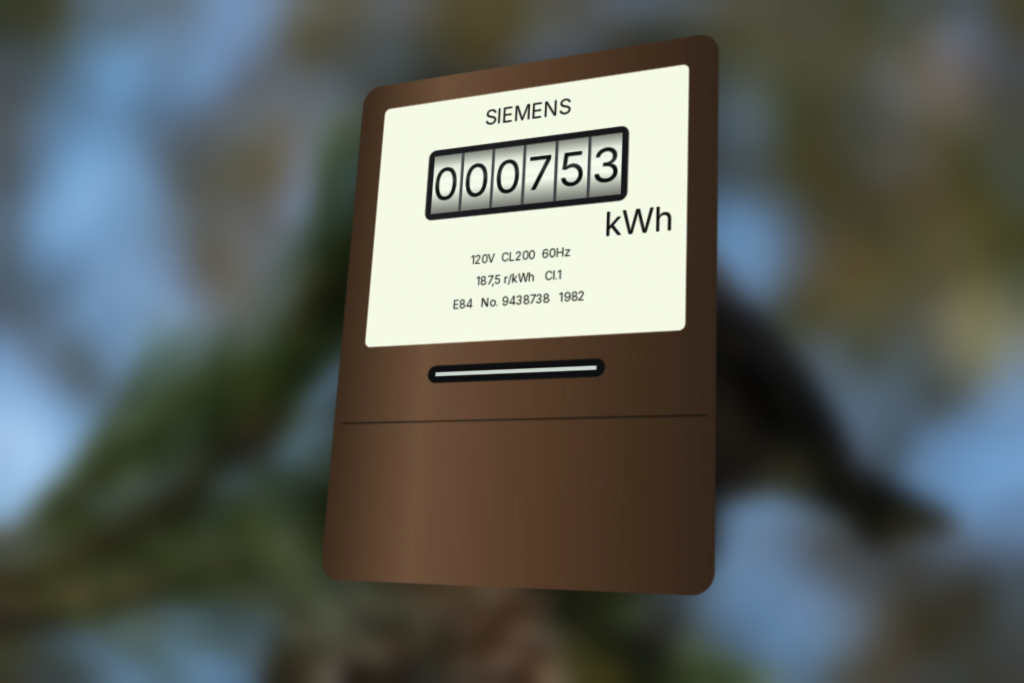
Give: 753
